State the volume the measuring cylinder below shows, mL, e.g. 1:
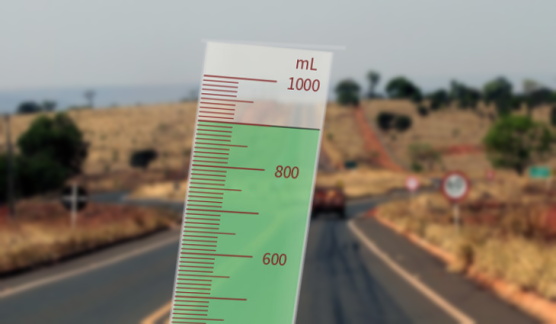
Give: 900
